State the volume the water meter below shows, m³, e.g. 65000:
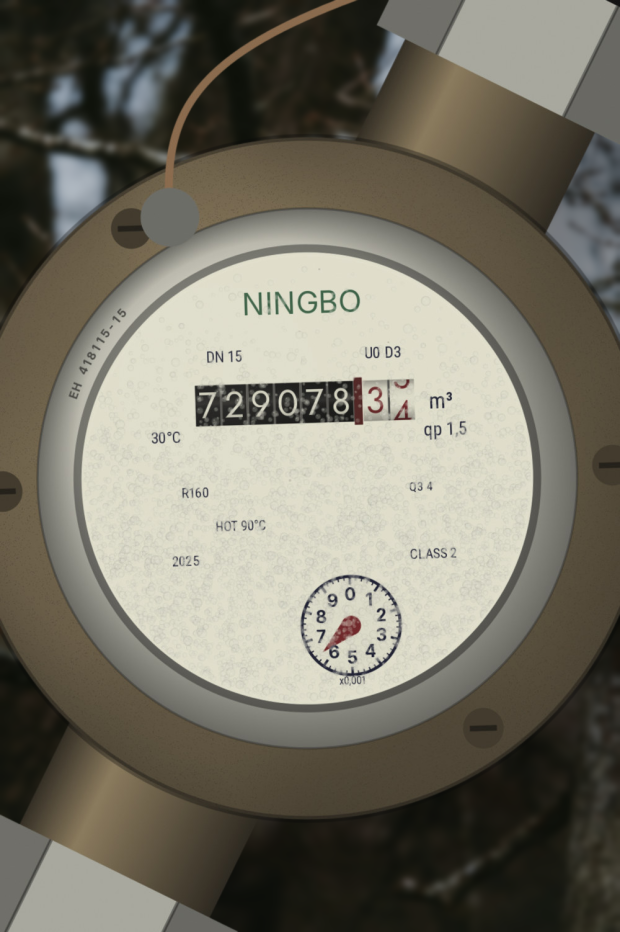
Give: 729078.336
